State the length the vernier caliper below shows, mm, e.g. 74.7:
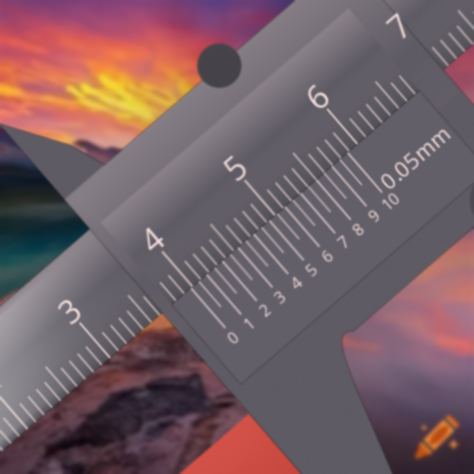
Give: 39.8
